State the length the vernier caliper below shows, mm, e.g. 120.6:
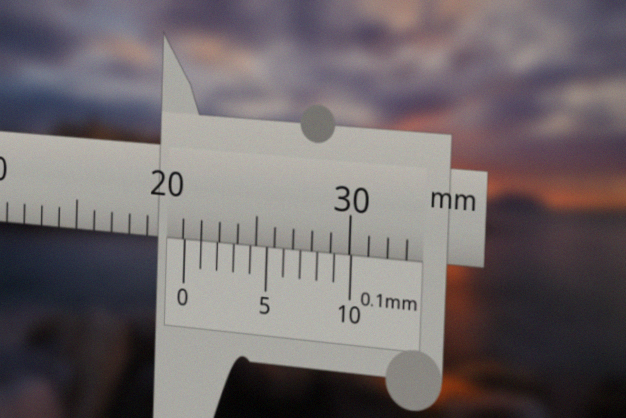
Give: 21.1
